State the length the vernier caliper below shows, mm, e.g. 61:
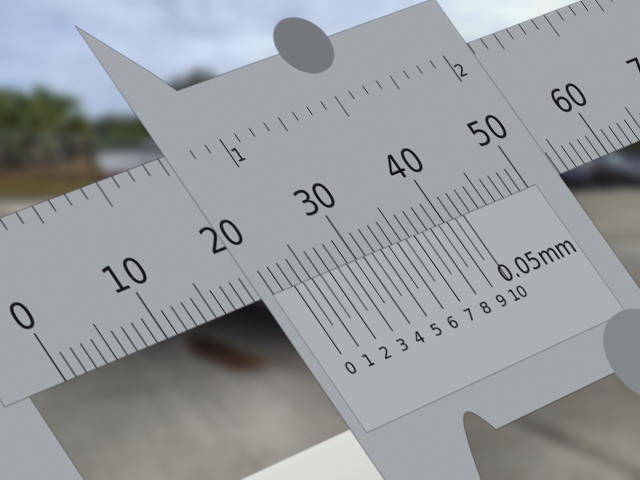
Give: 23.2
